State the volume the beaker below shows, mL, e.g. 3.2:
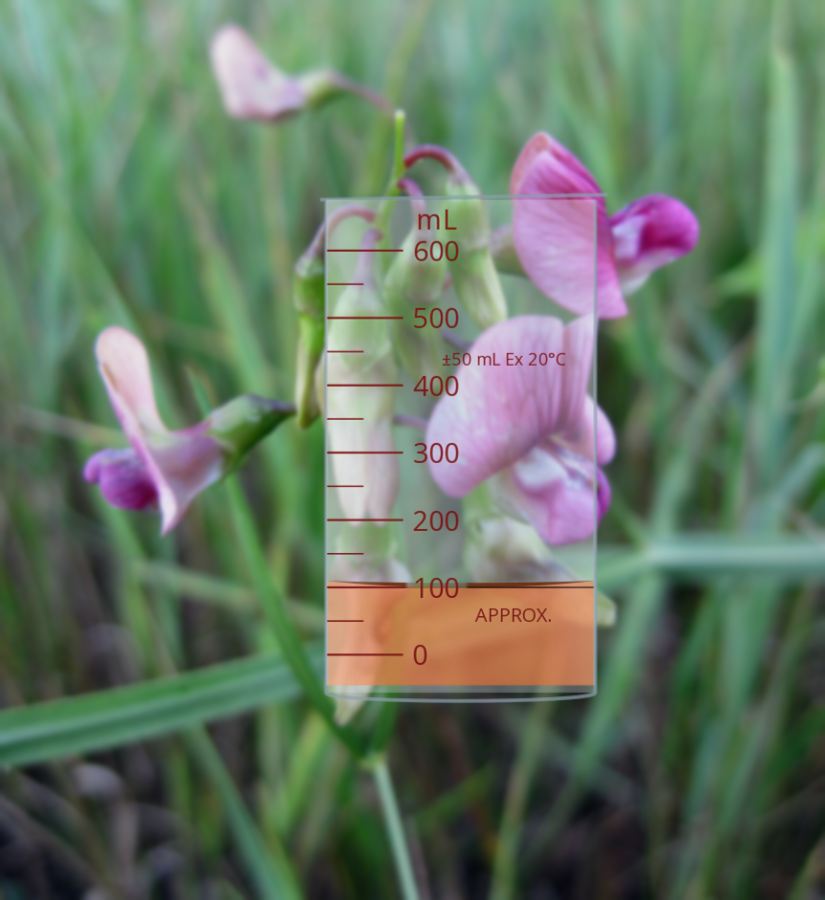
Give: 100
